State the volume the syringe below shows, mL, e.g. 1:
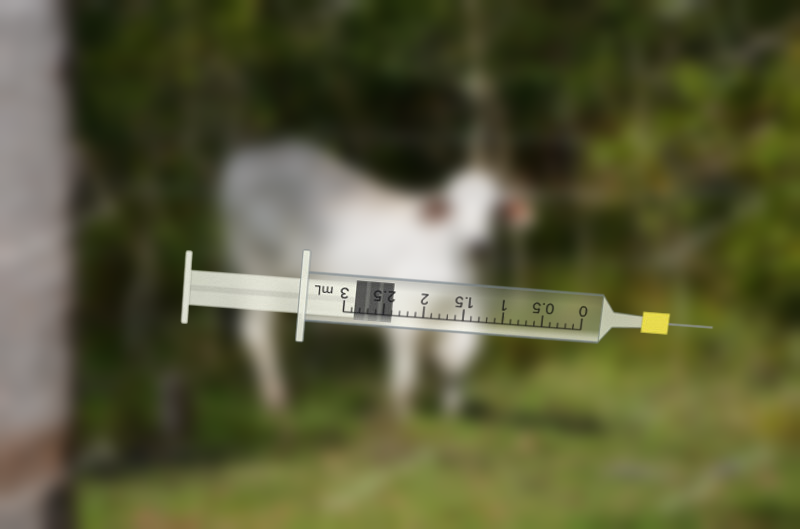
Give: 2.4
